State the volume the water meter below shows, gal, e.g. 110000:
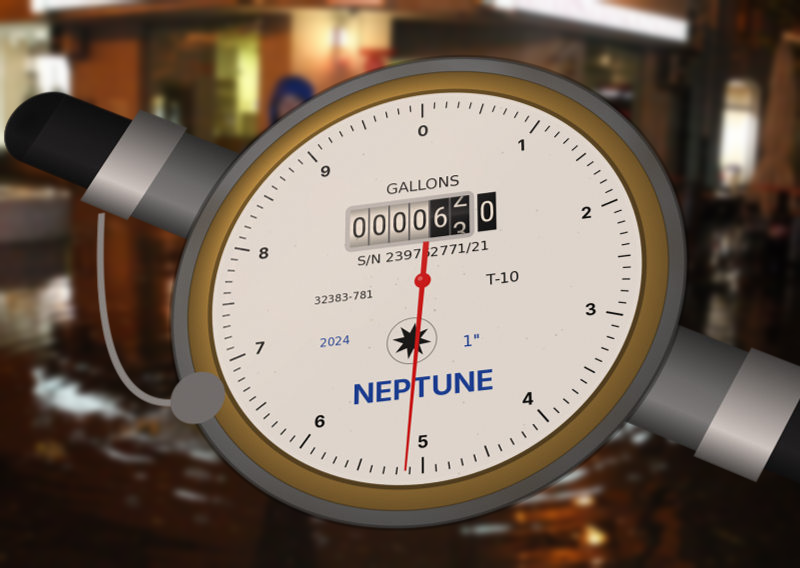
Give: 625.1
